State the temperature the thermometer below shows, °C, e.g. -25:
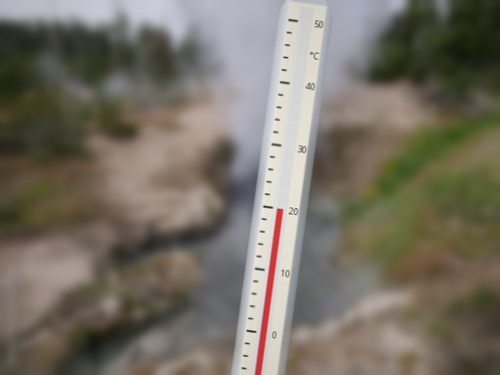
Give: 20
